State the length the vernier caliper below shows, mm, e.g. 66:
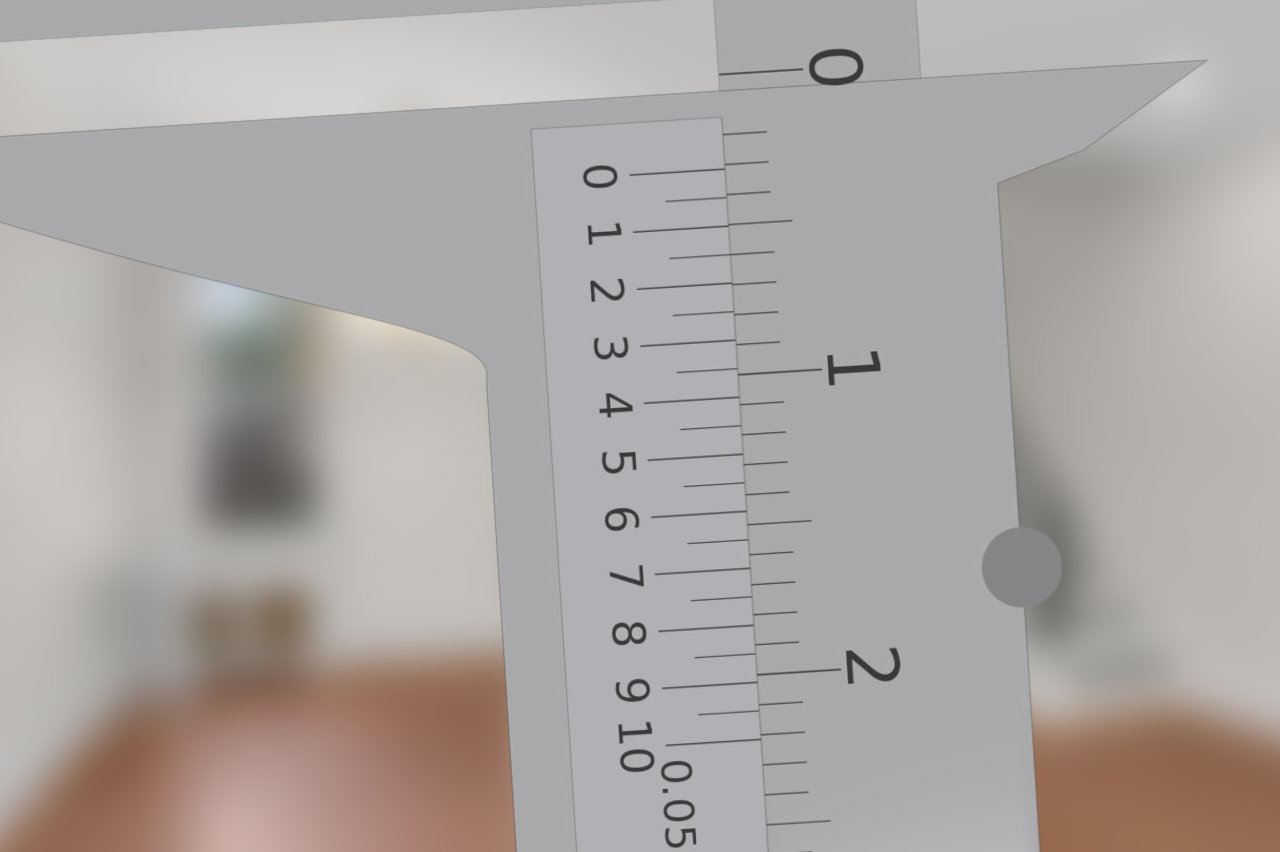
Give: 3.15
